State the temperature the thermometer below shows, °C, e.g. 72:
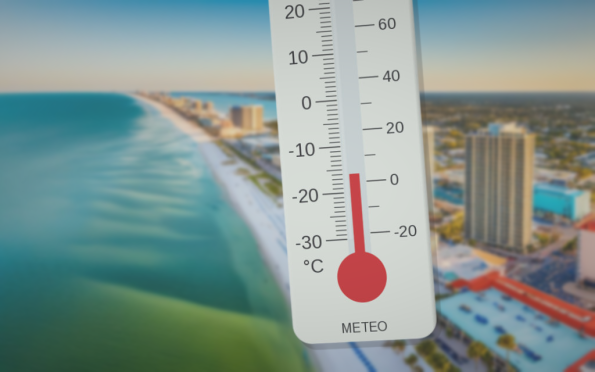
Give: -16
